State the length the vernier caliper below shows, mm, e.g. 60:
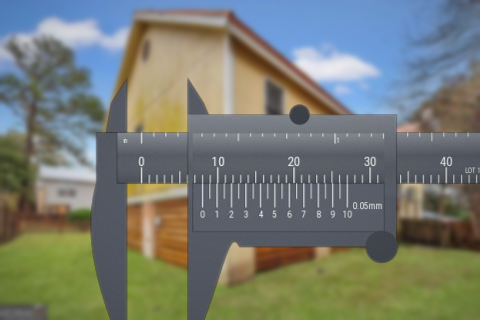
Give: 8.0
